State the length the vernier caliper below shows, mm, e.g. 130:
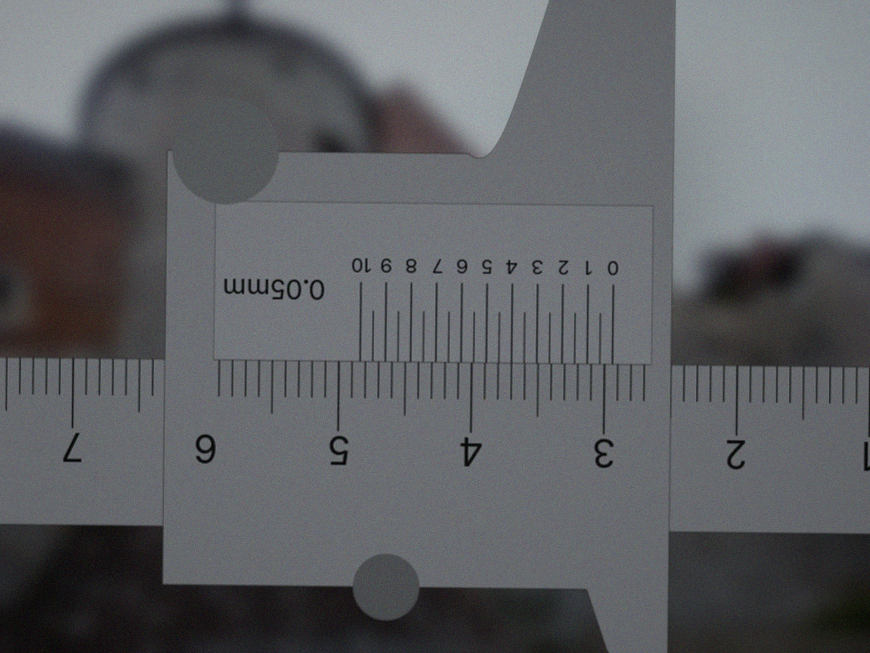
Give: 29.4
